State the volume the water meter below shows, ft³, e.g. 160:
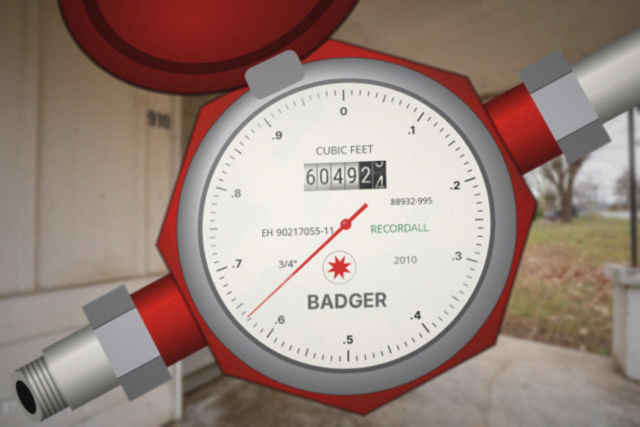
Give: 604923.63
